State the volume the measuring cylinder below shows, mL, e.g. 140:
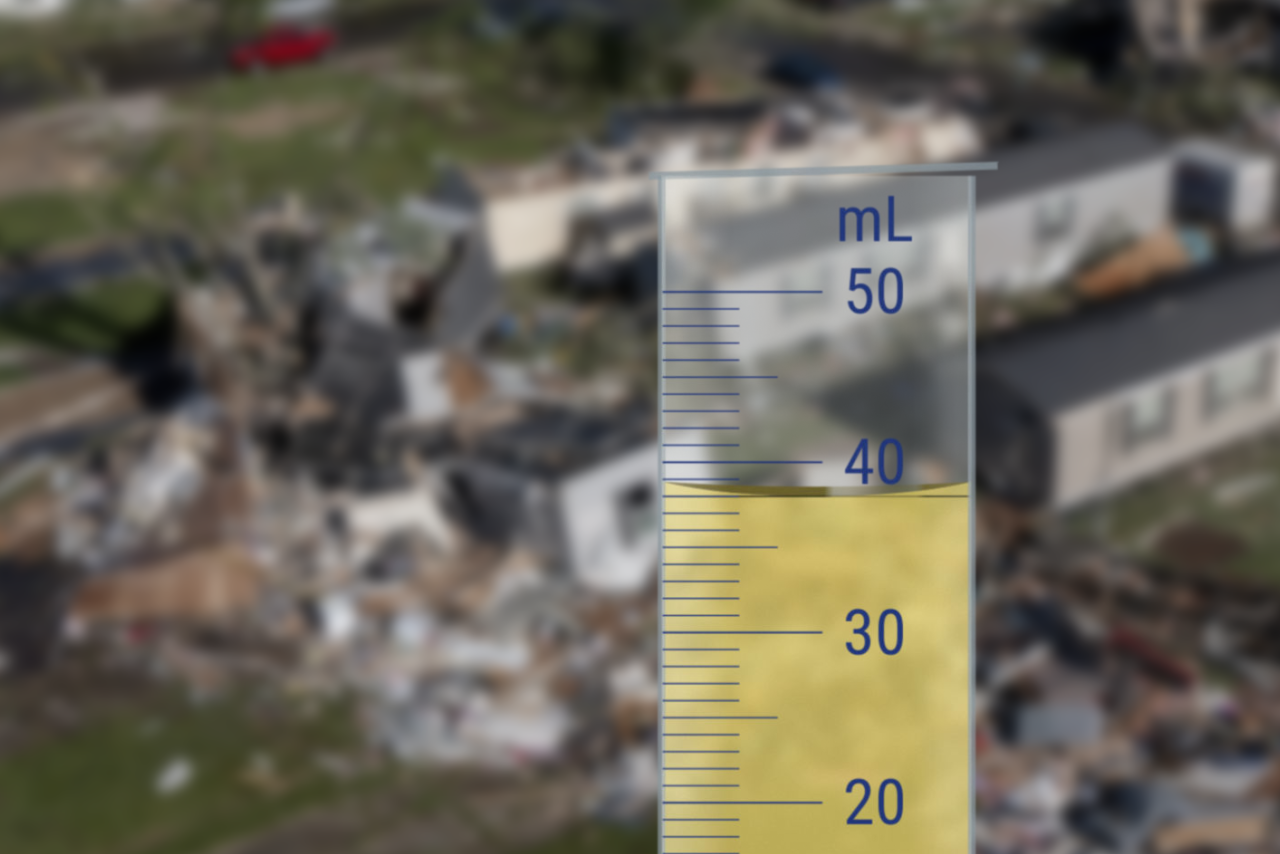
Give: 38
